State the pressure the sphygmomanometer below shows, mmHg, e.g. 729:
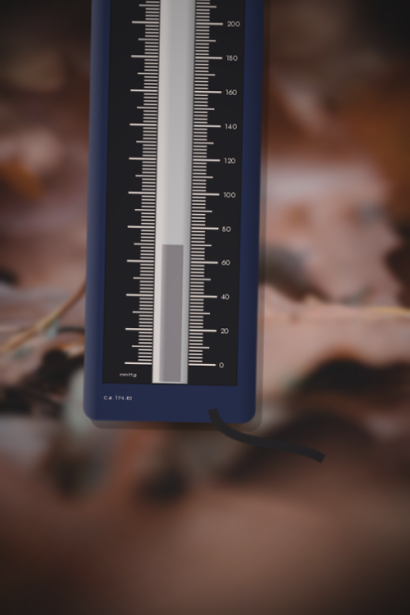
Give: 70
